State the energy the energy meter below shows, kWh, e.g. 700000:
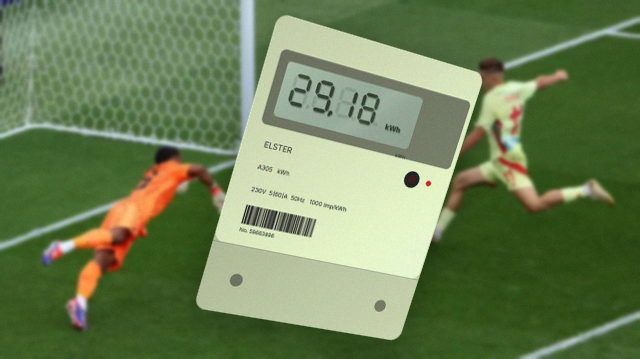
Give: 29.18
